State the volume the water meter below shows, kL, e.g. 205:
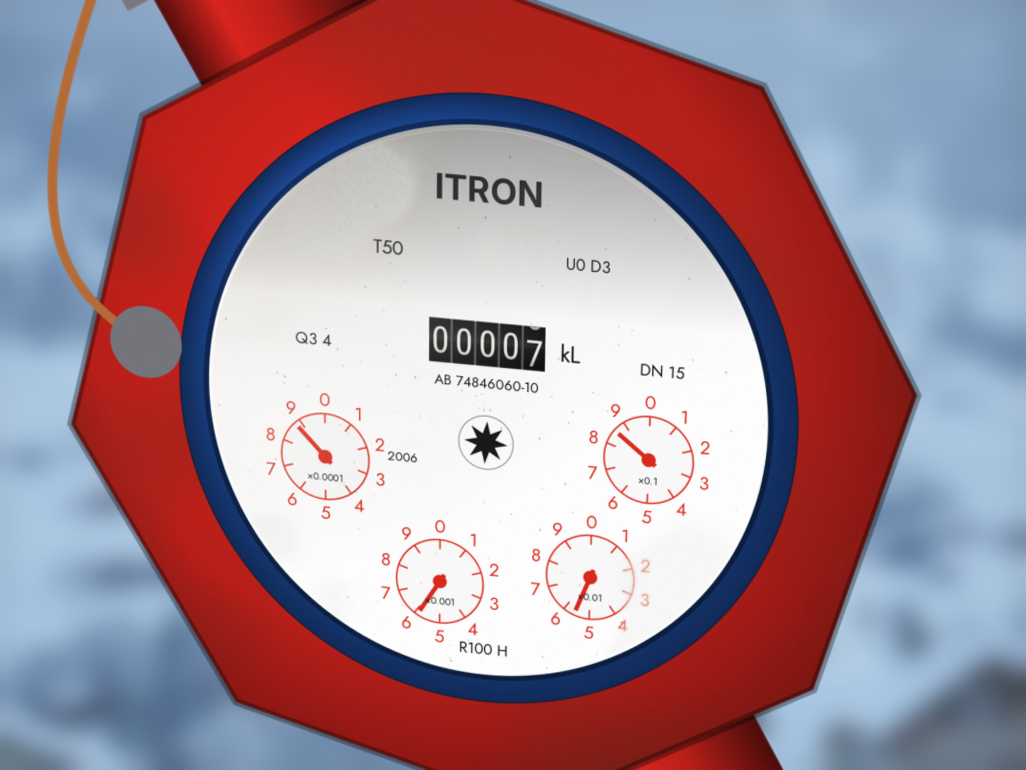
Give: 6.8558
